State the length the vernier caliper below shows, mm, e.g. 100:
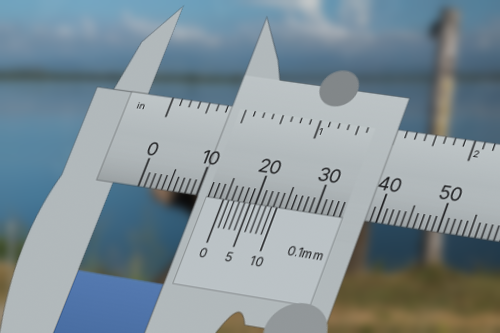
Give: 14.6
